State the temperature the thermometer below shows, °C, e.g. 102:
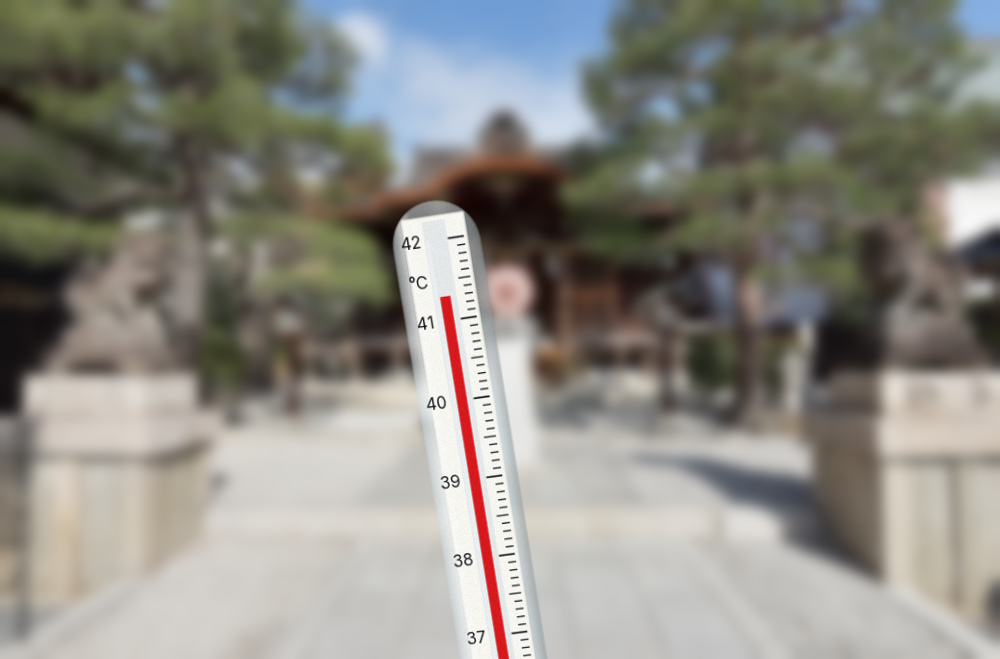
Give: 41.3
